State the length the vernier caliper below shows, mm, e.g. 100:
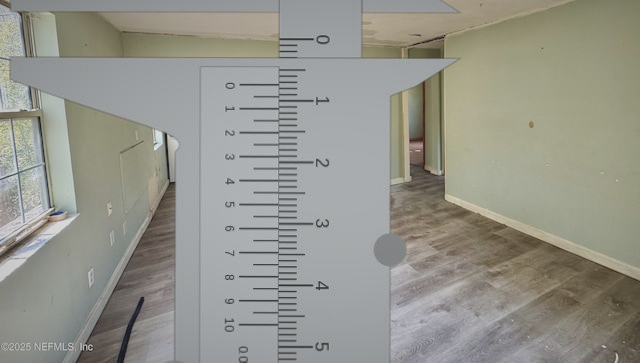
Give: 7.4
